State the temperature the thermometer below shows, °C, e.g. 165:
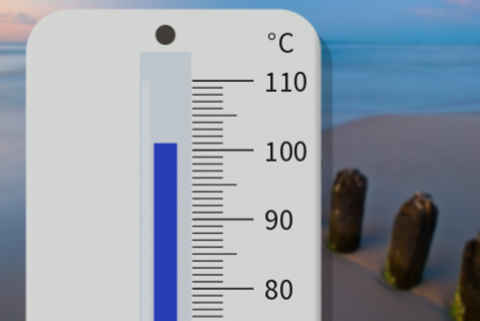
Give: 101
